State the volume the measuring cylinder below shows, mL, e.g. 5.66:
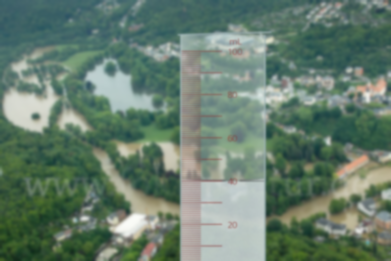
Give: 40
